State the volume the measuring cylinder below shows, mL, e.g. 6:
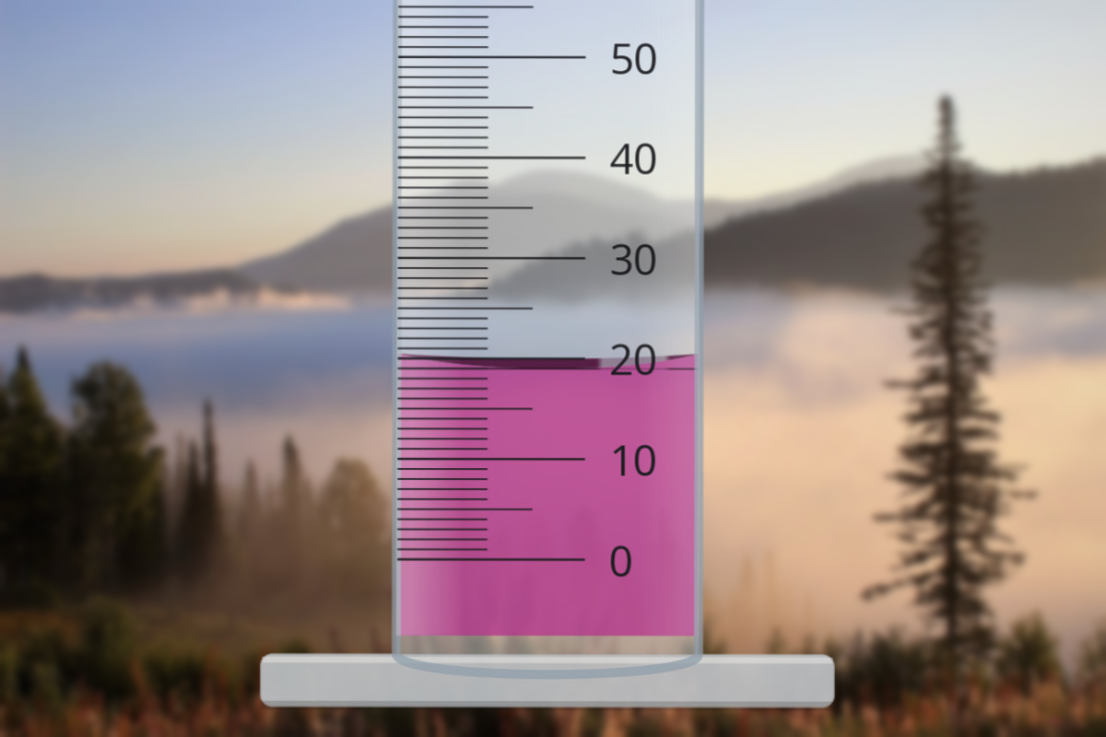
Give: 19
